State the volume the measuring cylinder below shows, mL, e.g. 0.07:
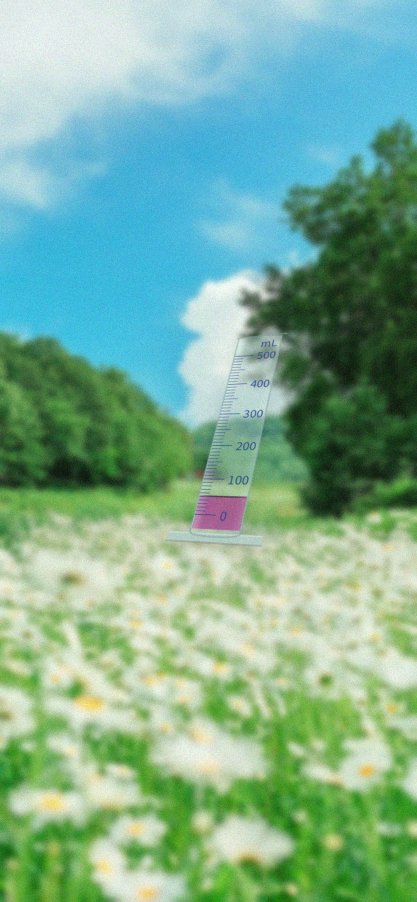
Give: 50
